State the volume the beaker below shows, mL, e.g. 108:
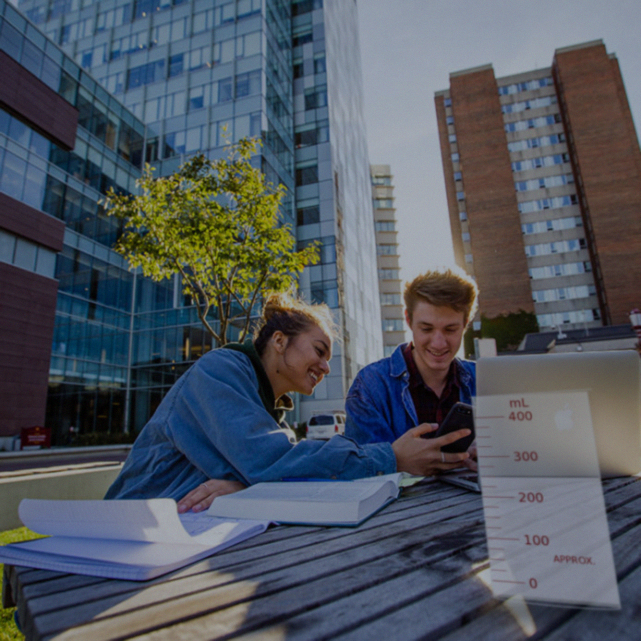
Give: 250
